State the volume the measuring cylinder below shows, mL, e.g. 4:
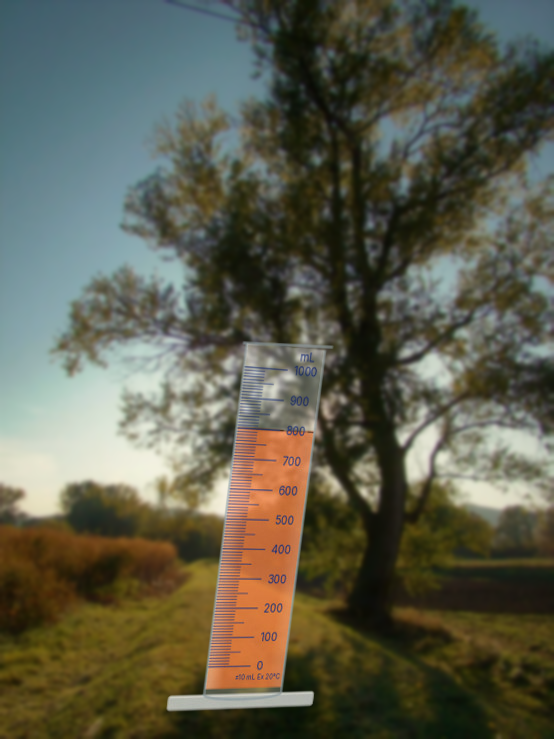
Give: 800
